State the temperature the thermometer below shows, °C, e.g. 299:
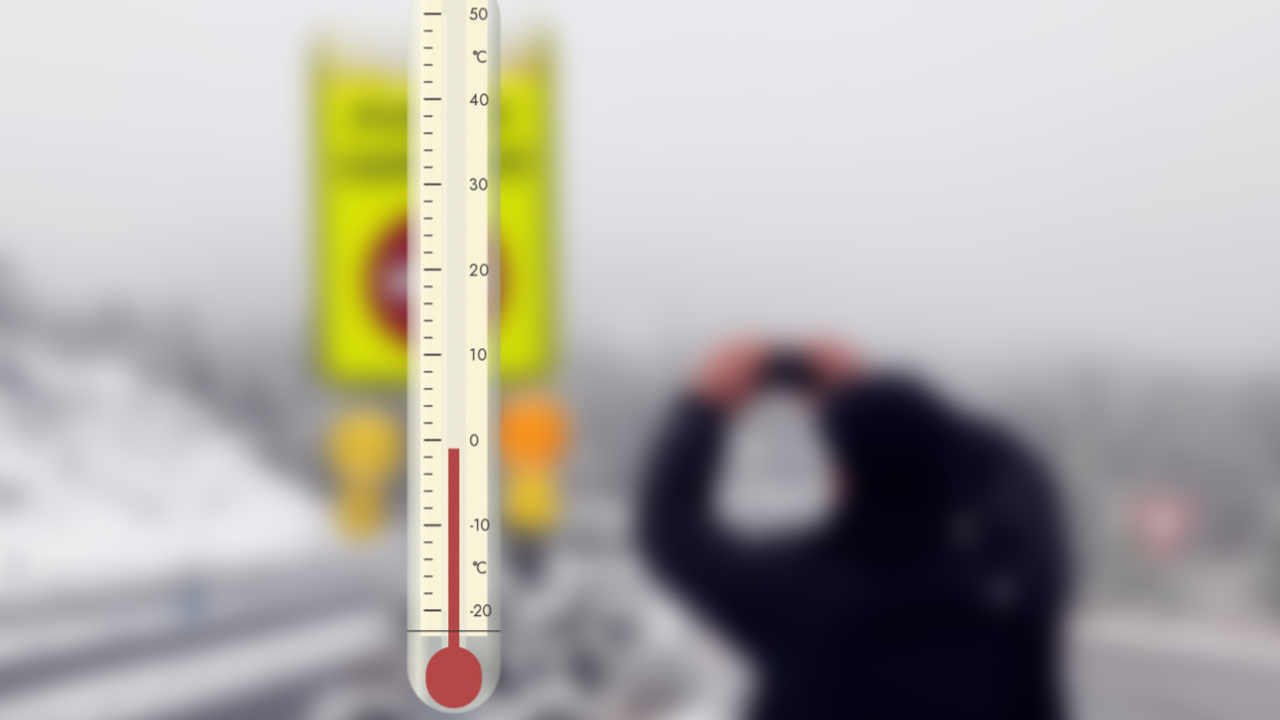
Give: -1
